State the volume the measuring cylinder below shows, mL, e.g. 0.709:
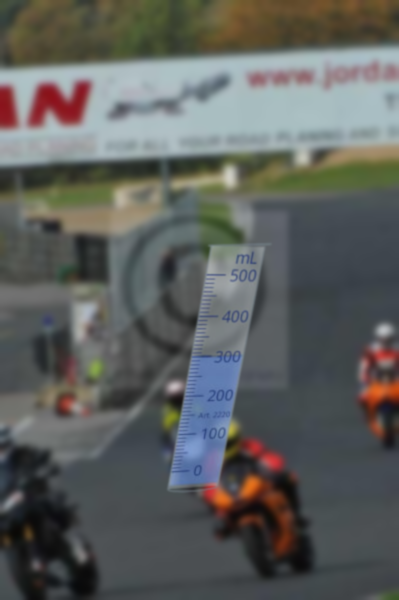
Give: 300
